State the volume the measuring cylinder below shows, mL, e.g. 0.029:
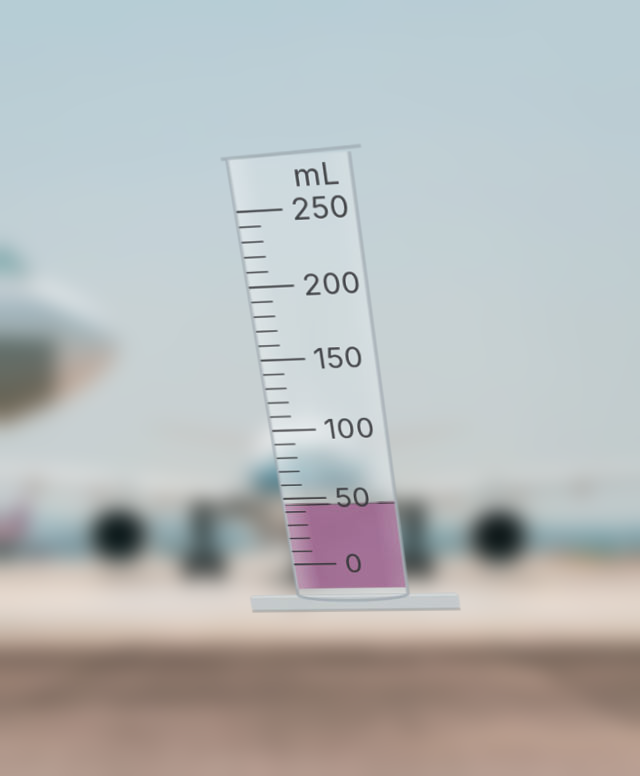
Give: 45
